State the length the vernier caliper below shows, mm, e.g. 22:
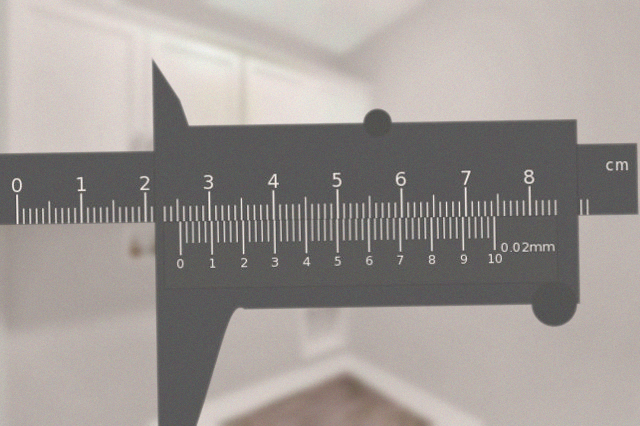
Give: 25.4
